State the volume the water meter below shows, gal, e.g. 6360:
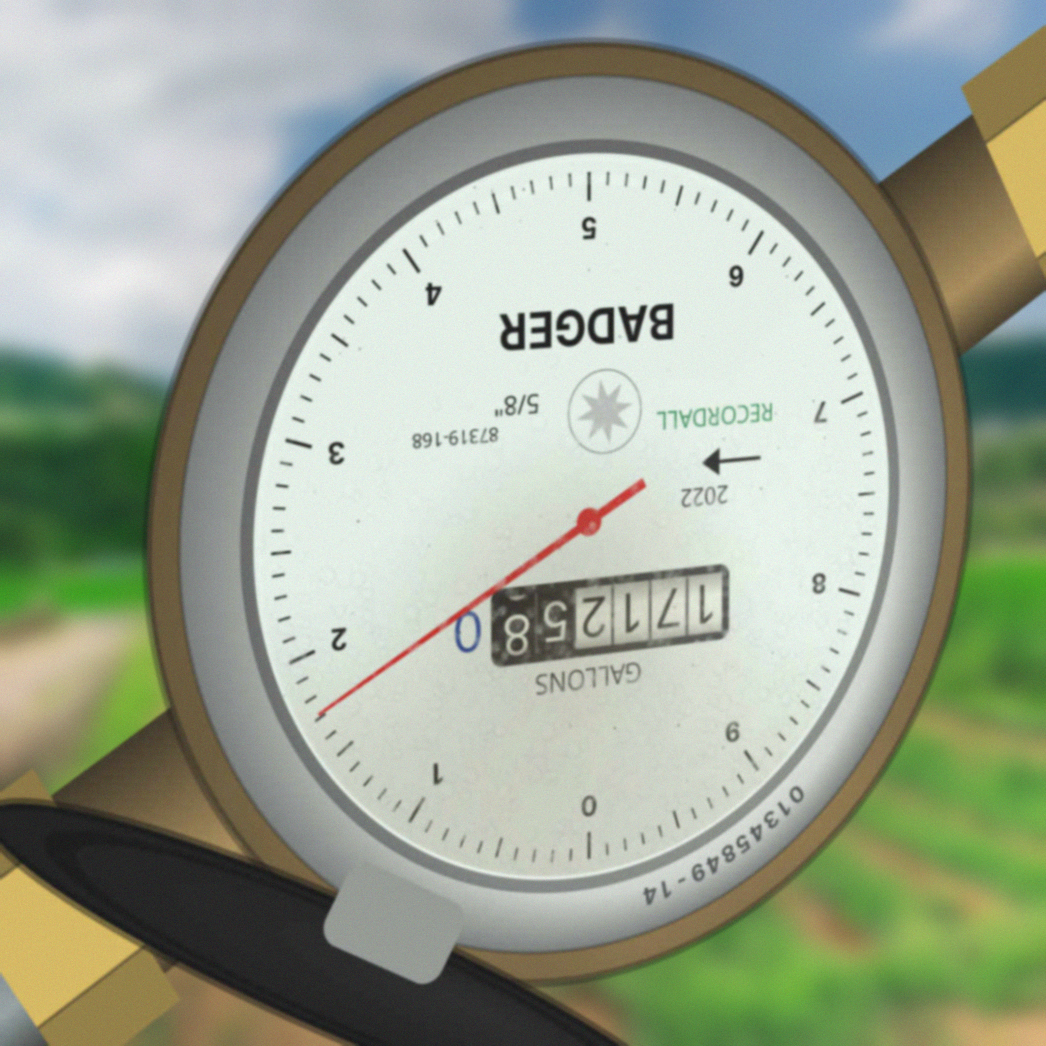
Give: 1712581.7
